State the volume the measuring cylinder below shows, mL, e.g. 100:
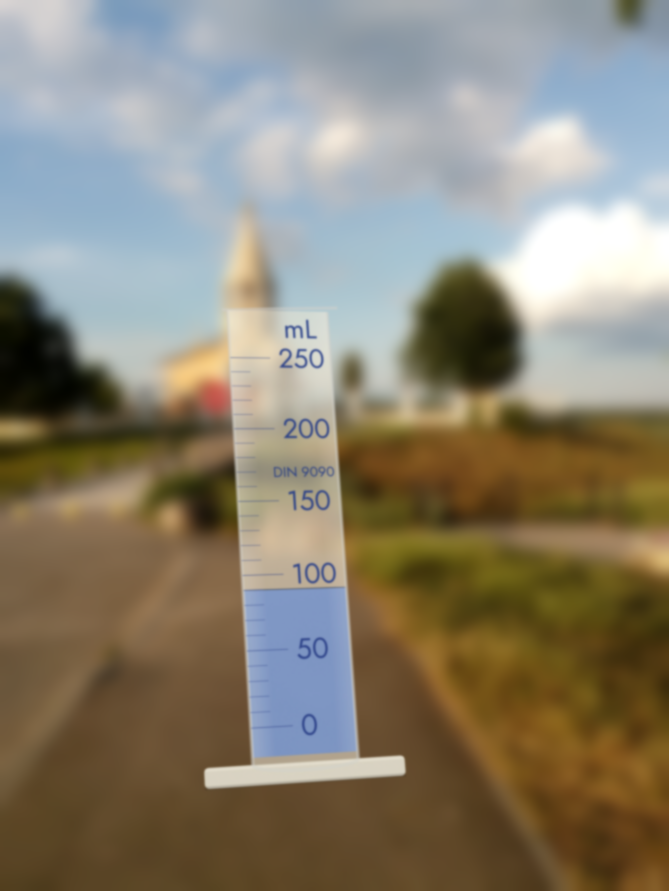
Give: 90
